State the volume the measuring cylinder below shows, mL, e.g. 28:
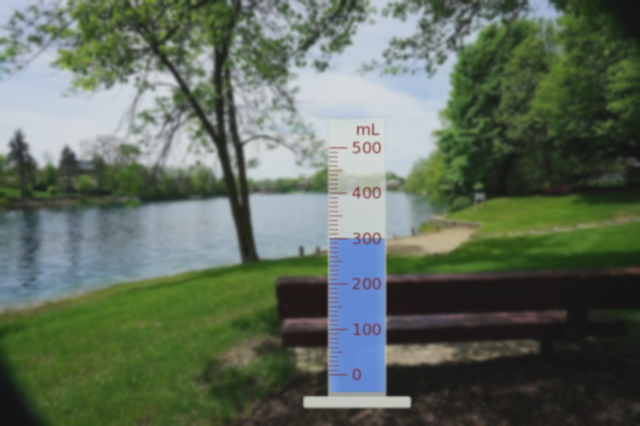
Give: 300
